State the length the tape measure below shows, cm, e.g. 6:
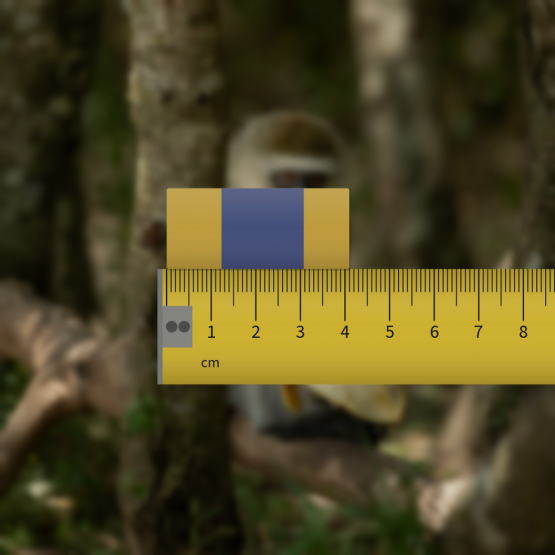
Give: 4.1
